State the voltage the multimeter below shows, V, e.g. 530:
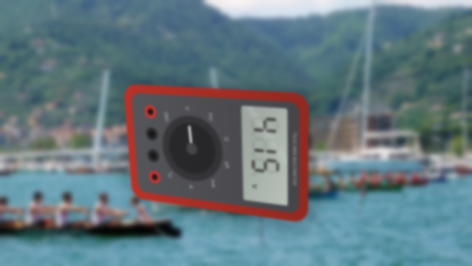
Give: 415
